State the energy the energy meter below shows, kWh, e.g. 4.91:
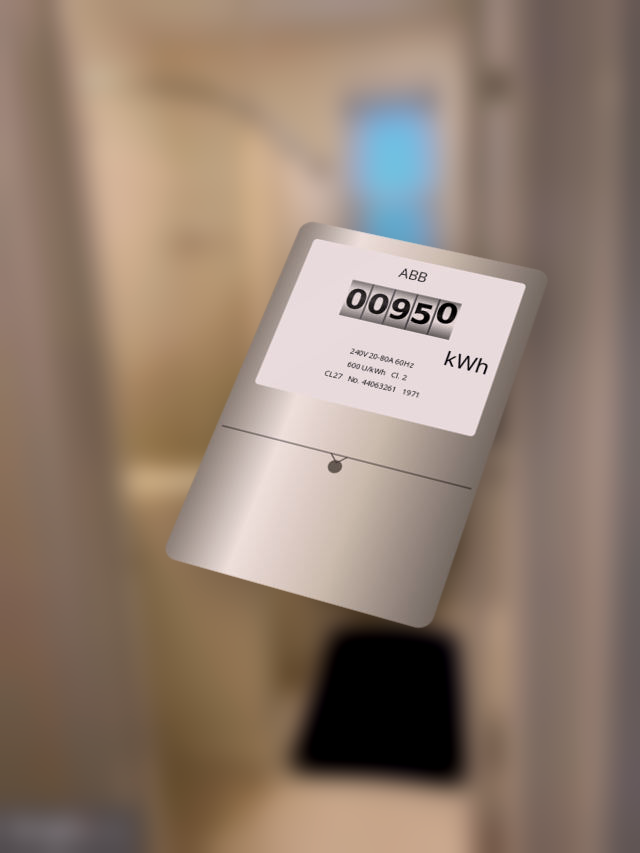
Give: 950
